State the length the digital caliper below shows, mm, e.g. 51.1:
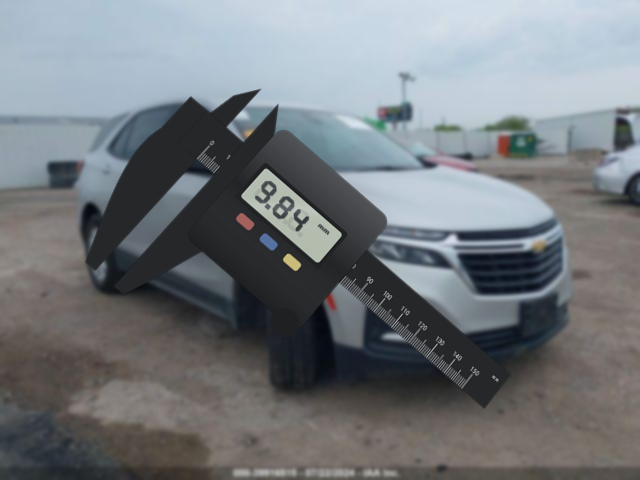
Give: 9.84
